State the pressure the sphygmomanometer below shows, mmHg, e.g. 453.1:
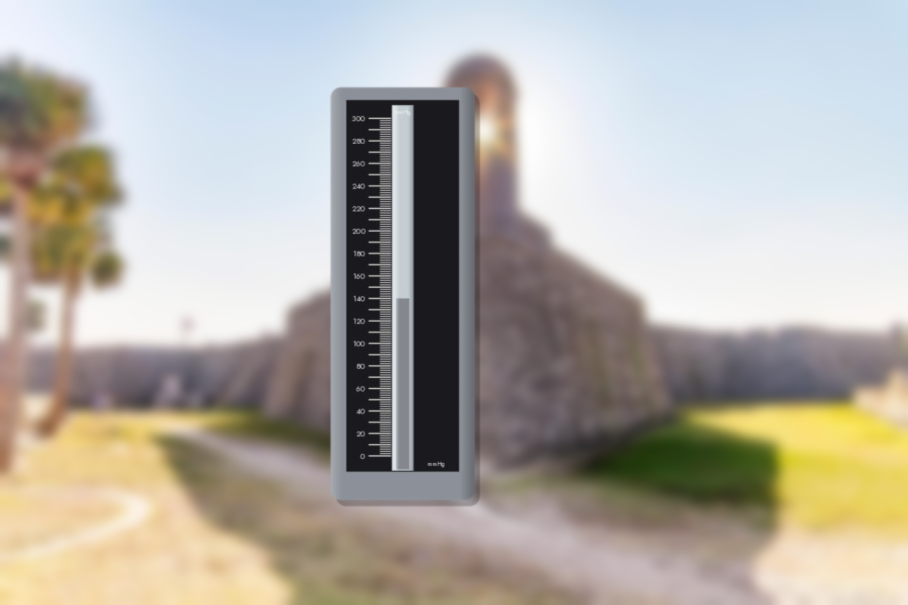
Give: 140
